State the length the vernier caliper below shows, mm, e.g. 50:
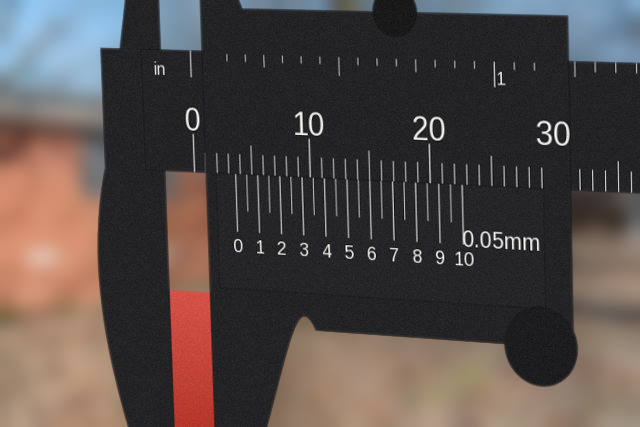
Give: 3.6
